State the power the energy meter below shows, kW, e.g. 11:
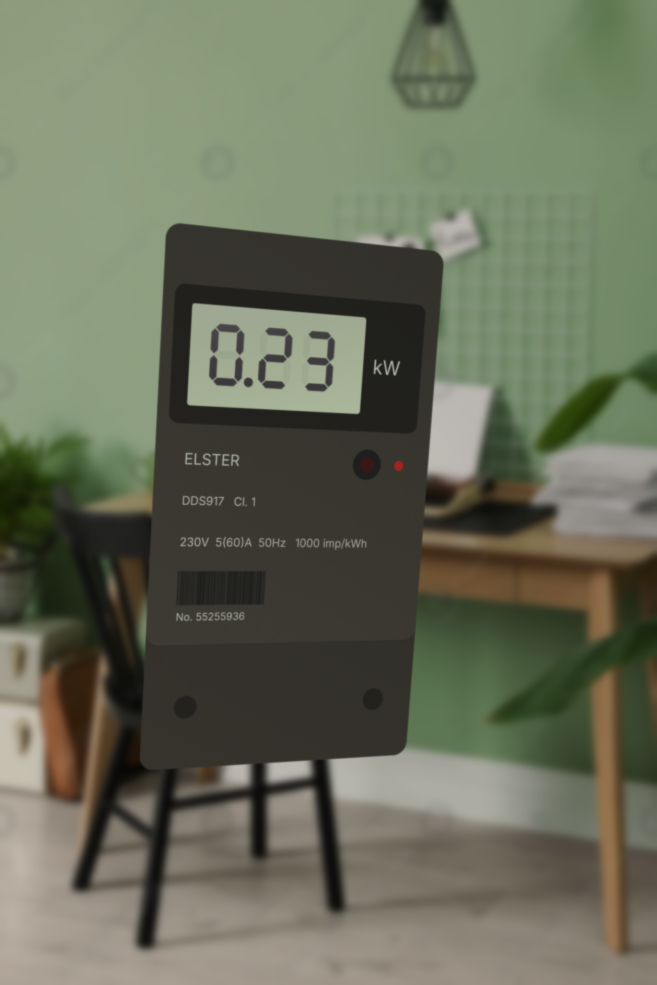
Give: 0.23
